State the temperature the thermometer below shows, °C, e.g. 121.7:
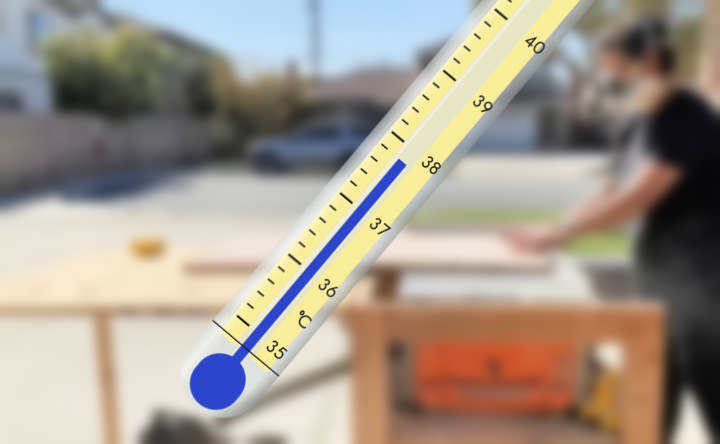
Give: 37.8
